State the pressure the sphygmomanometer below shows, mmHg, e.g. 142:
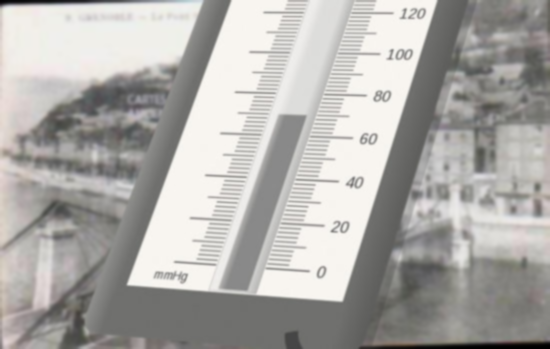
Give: 70
